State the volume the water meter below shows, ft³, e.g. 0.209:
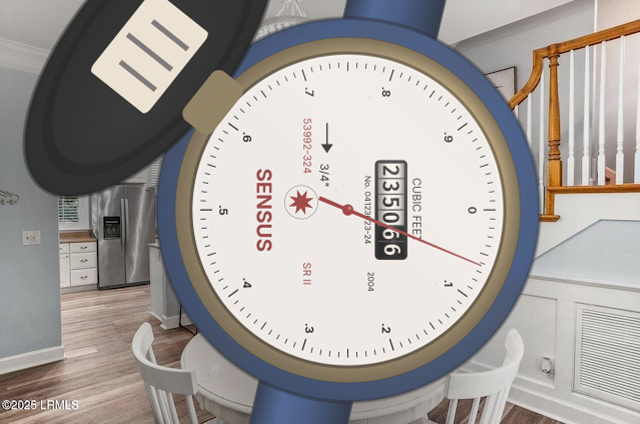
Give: 235066.06
